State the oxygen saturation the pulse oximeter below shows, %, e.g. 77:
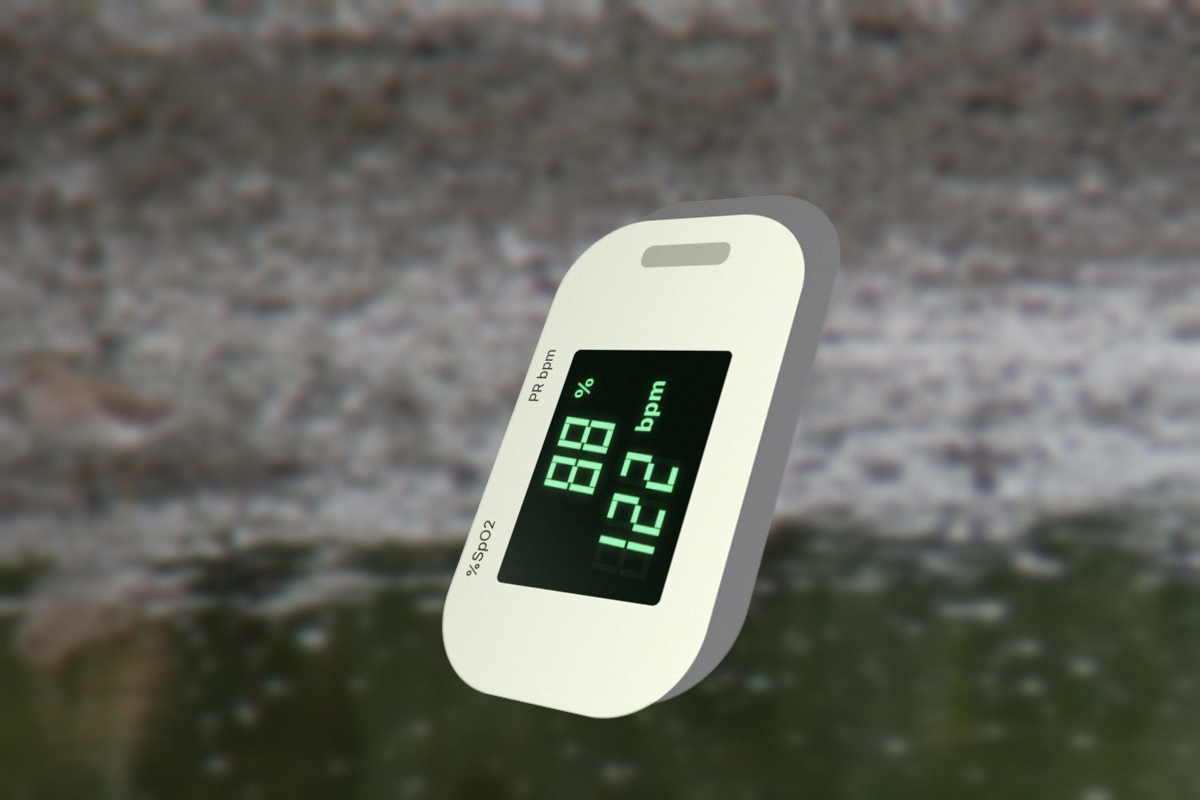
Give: 88
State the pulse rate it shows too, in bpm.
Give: 122
